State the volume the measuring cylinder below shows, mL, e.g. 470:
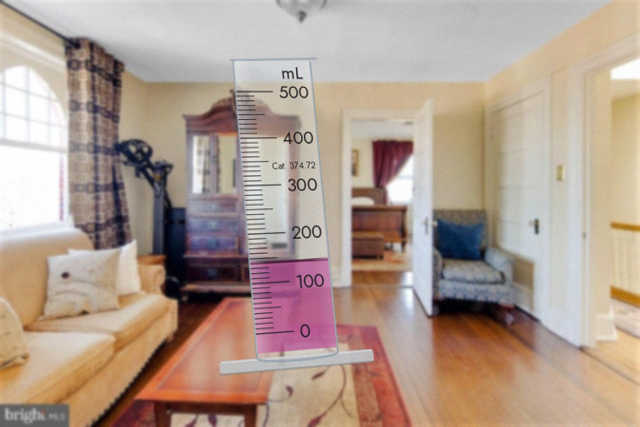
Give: 140
